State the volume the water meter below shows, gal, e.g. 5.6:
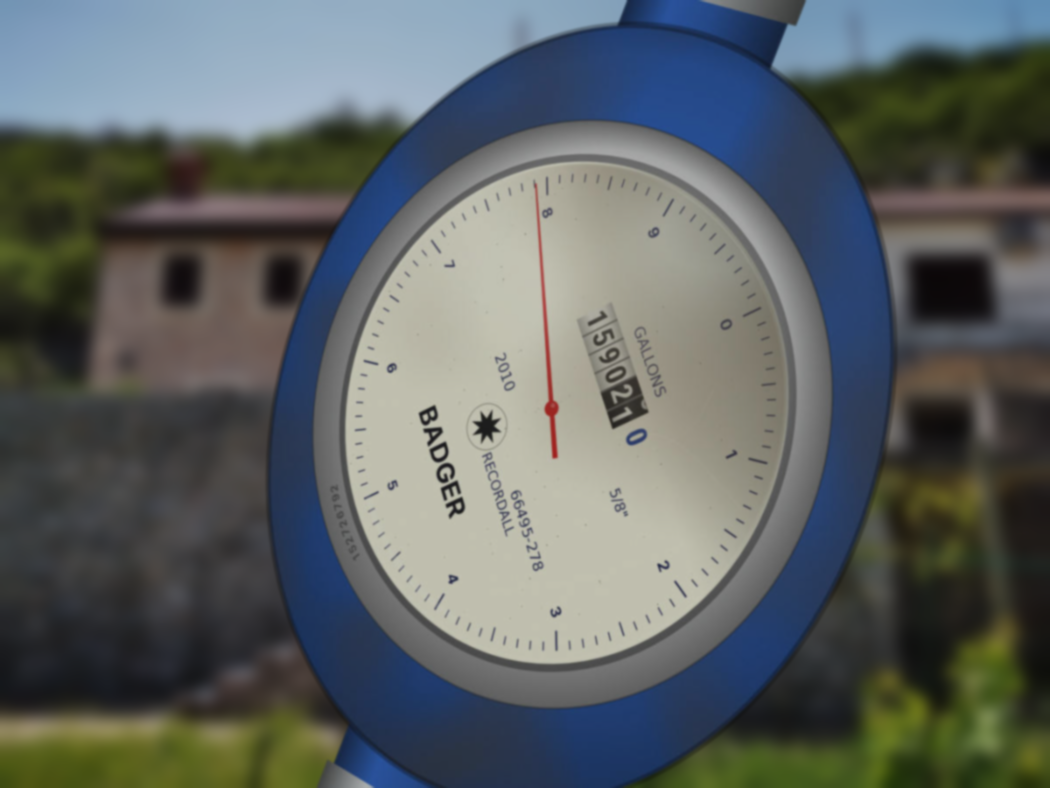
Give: 1590207.9
